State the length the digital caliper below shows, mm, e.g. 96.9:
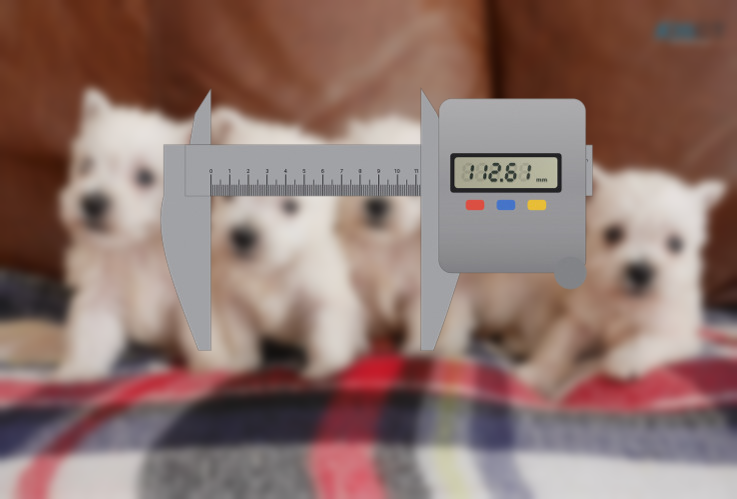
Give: 112.61
